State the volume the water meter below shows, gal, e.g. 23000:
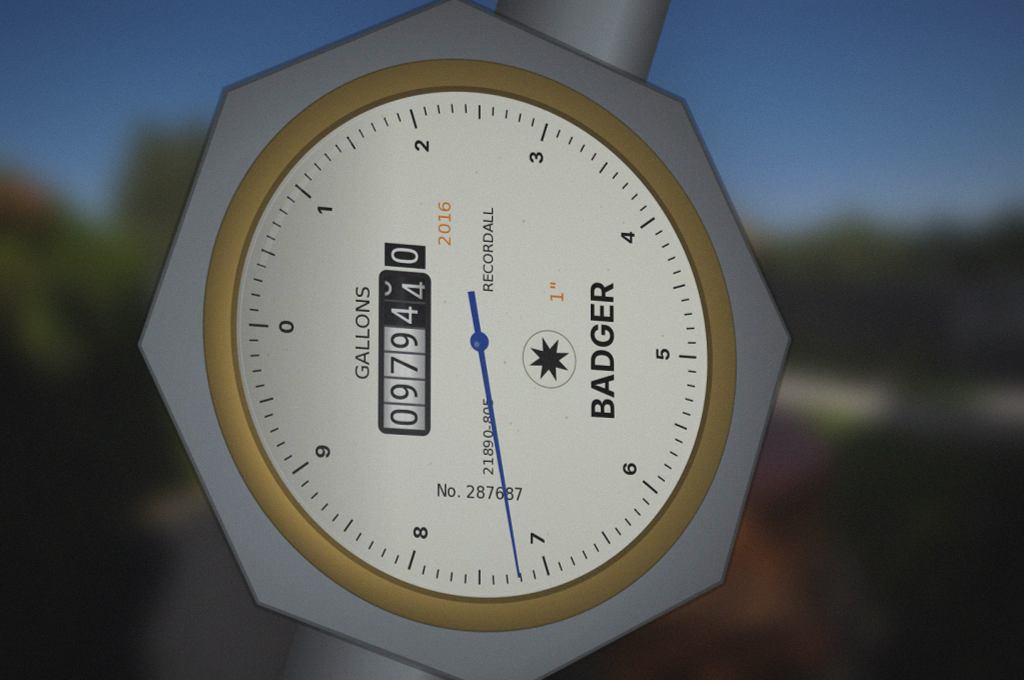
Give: 979437.2
